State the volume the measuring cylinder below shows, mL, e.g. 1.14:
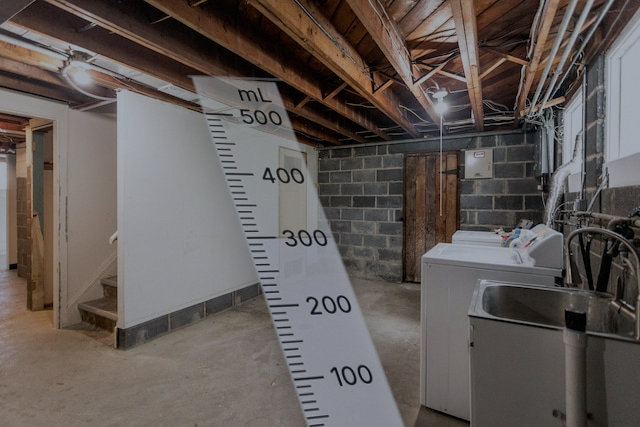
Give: 300
